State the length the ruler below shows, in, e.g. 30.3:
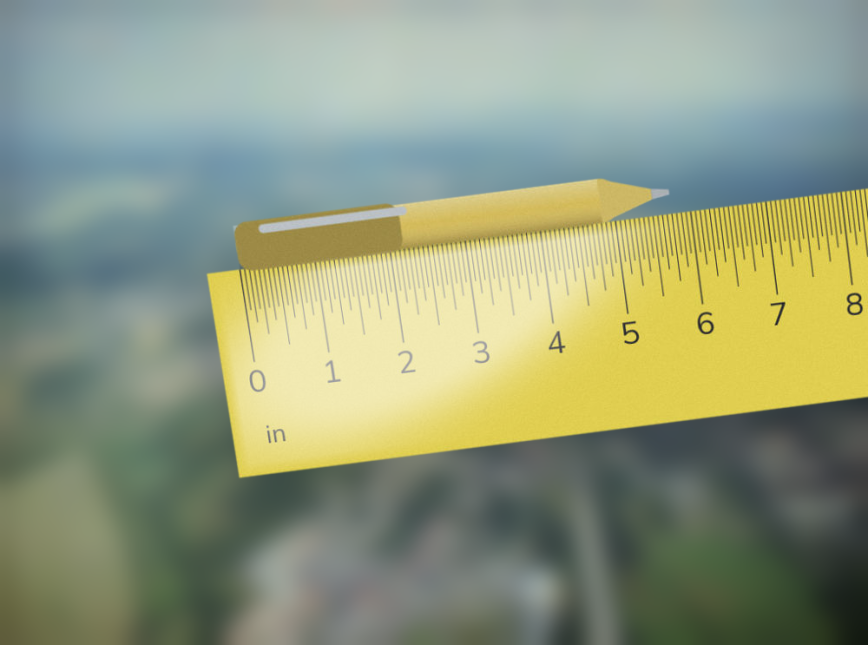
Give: 5.75
